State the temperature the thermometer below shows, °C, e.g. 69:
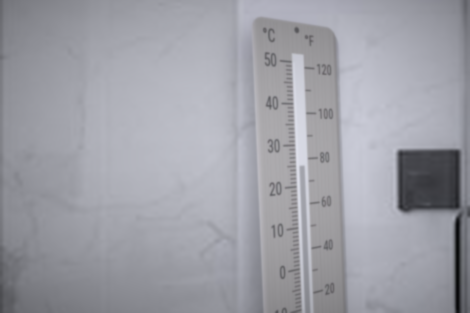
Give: 25
